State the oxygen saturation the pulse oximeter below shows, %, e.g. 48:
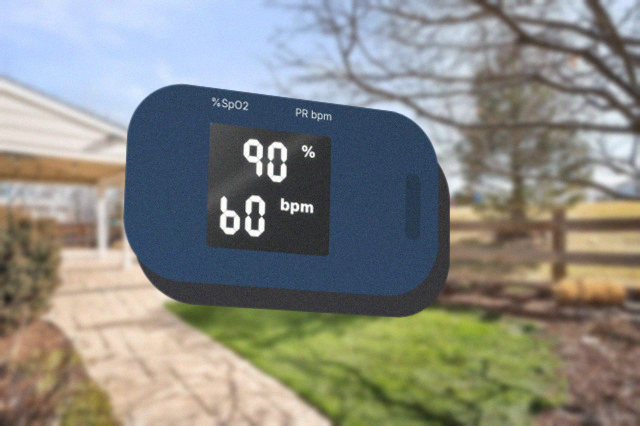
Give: 90
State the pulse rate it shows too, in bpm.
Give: 60
